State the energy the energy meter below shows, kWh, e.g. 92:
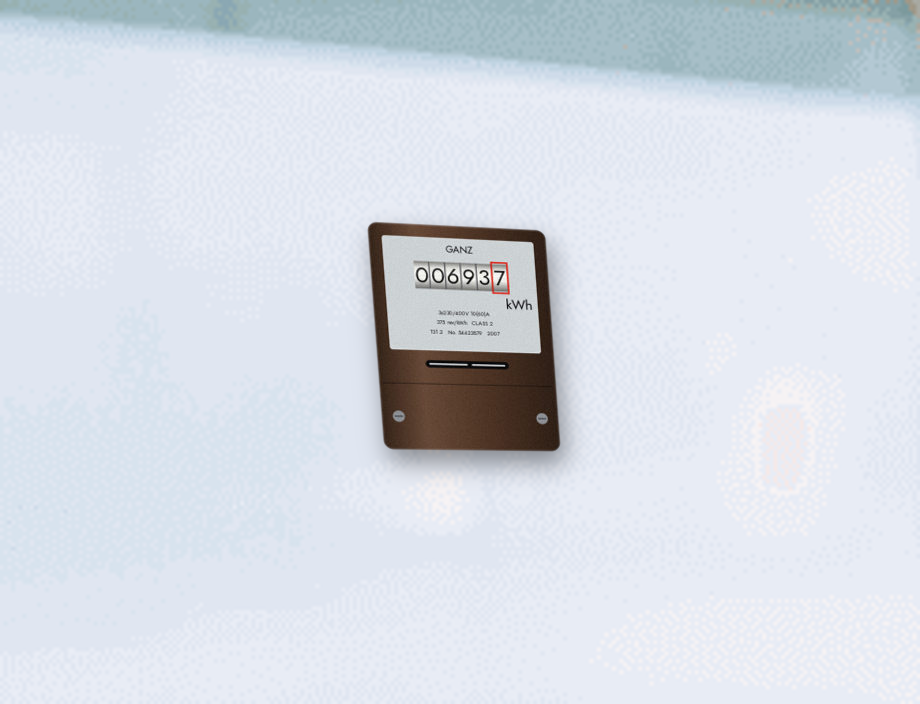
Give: 693.7
